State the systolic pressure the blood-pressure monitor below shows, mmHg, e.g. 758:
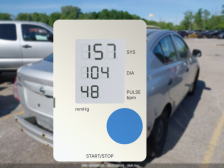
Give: 157
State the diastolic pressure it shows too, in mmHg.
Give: 104
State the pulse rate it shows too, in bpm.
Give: 48
